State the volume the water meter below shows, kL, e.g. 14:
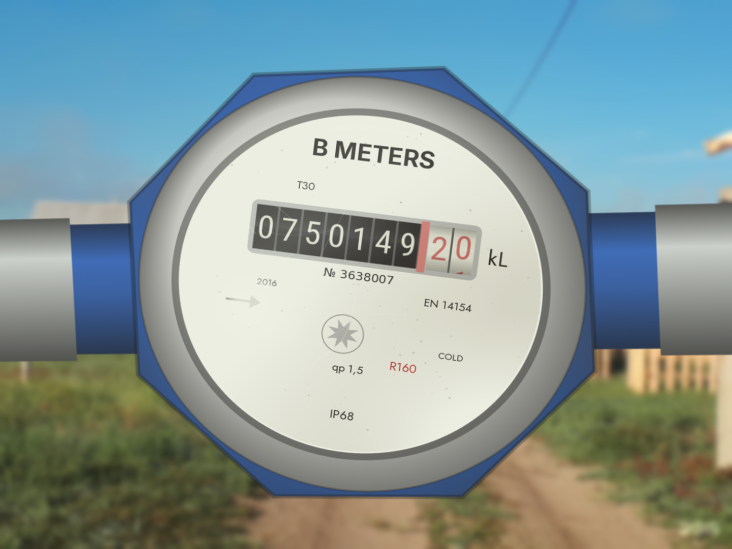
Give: 750149.20
